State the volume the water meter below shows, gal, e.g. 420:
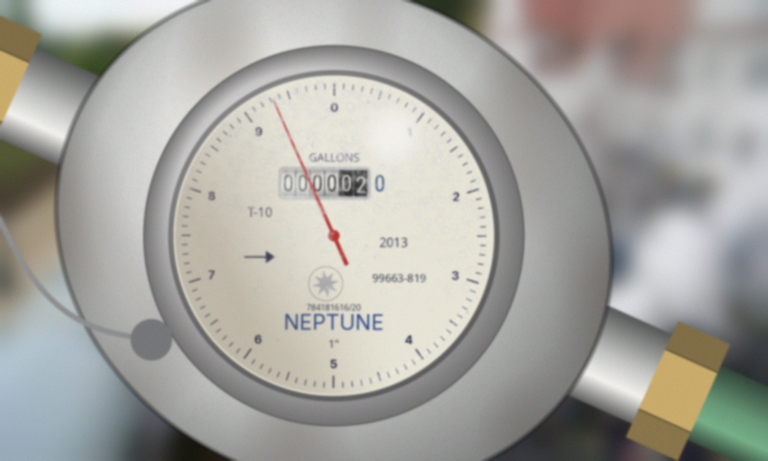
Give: 19.3
